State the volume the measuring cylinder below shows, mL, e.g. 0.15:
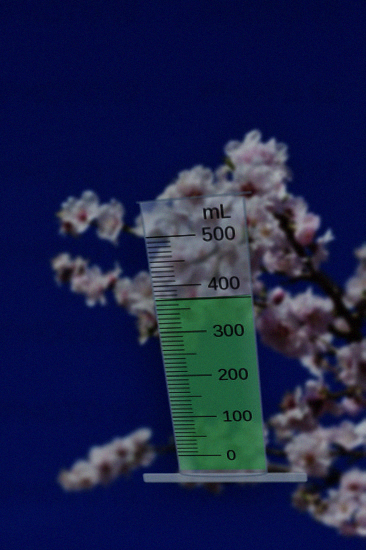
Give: 370
